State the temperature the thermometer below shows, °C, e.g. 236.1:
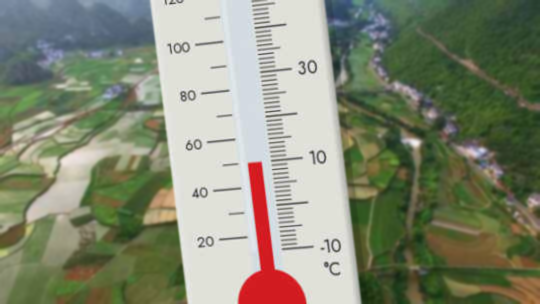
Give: 10
